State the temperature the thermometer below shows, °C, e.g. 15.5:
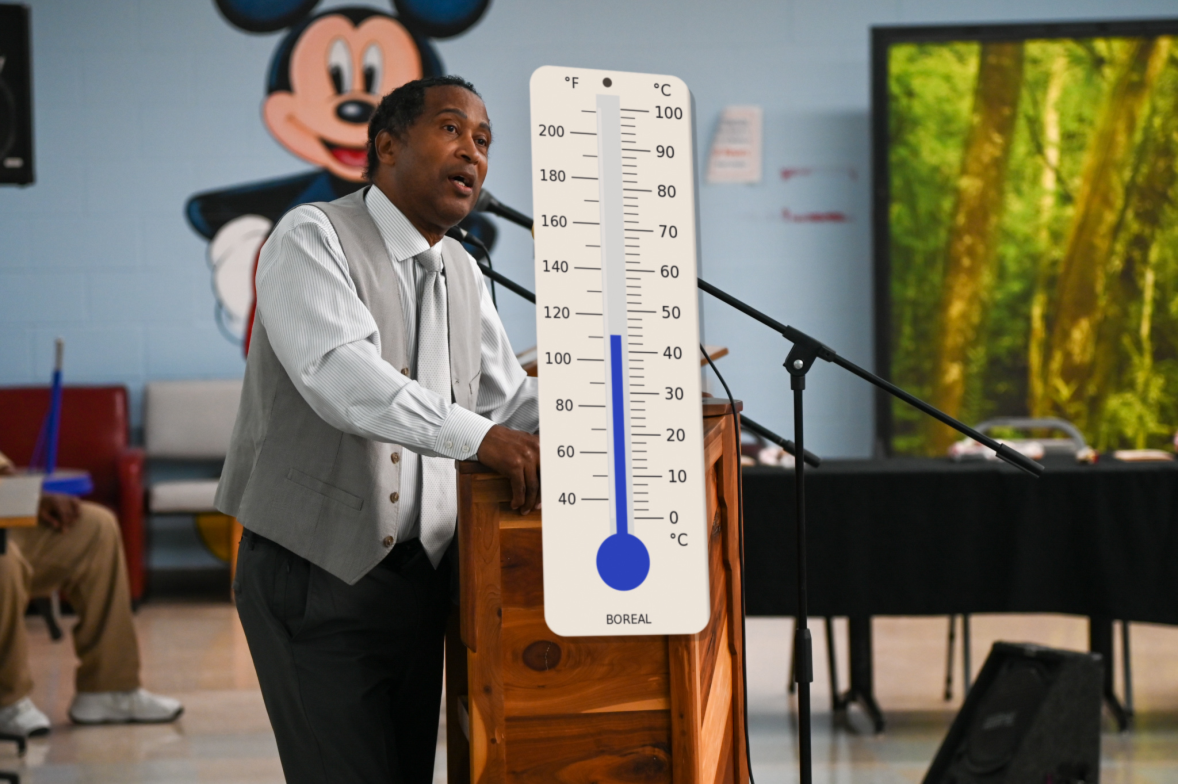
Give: 44
